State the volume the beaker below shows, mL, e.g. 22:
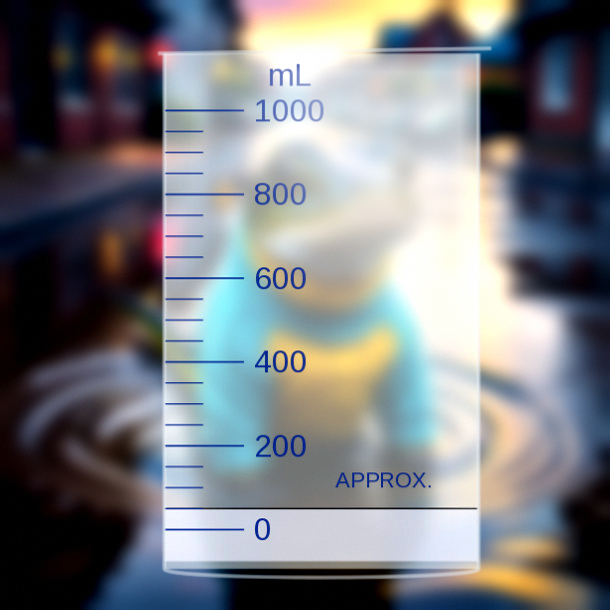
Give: 50
